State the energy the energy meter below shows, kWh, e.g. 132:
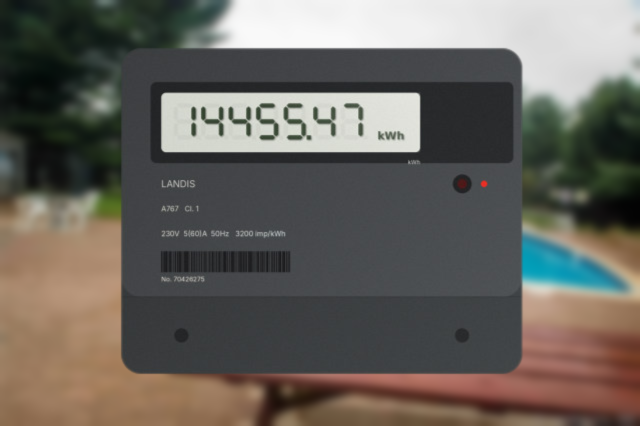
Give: 14455.47
